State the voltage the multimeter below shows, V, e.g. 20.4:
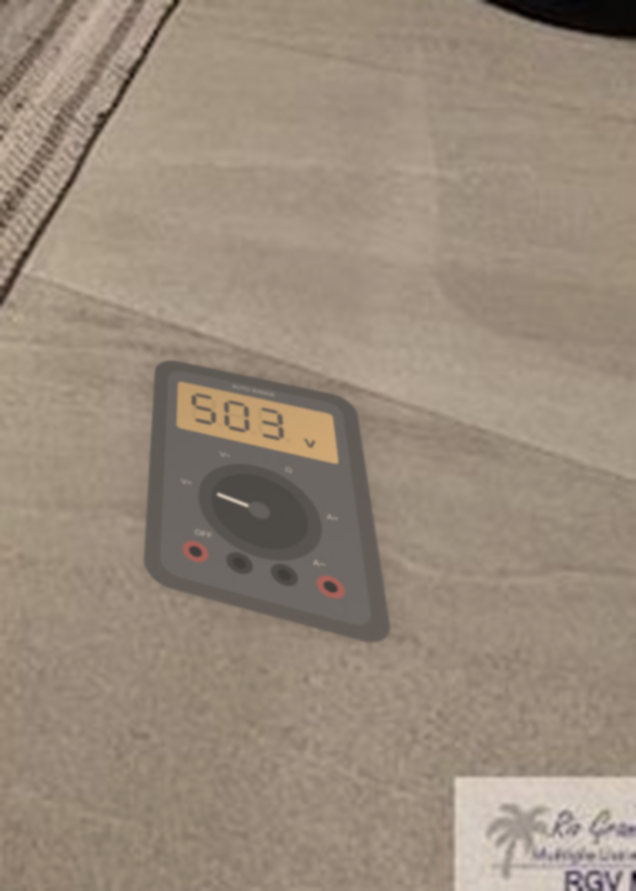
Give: 503
